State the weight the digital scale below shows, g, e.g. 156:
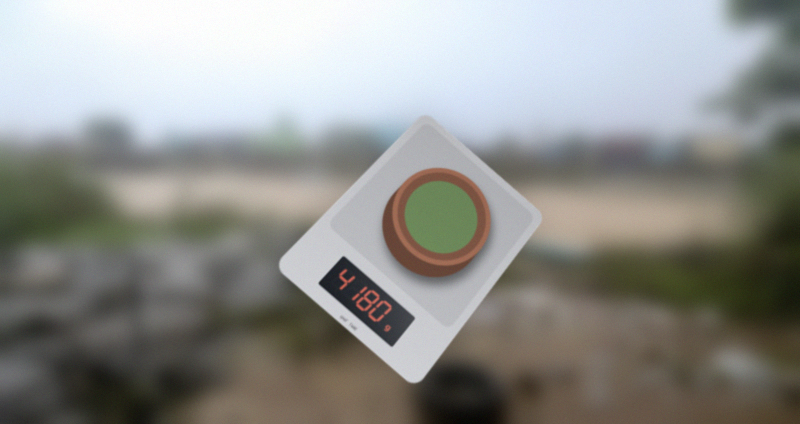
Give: 4180
